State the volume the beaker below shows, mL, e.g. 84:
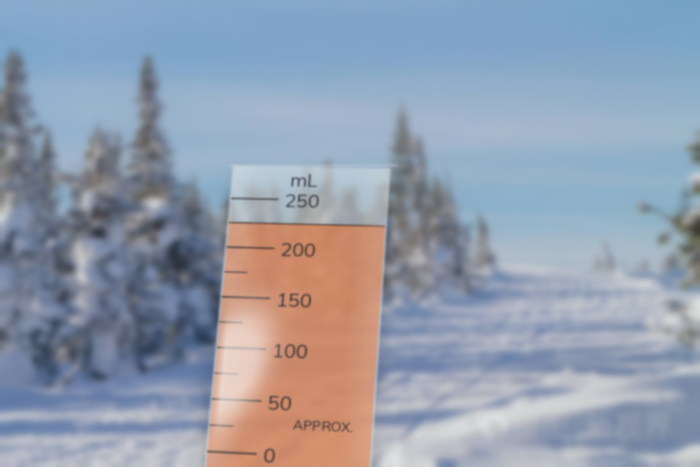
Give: 225
